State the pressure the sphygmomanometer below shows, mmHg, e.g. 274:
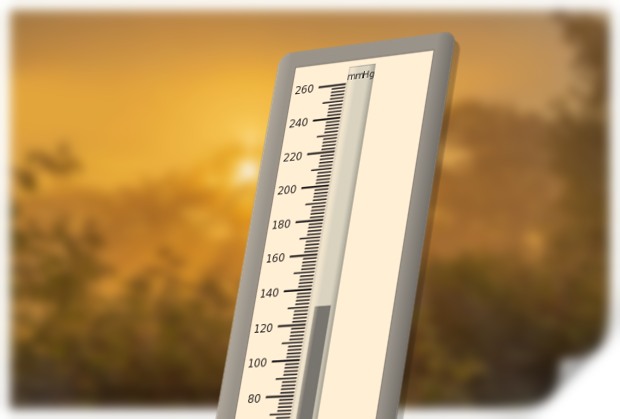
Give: 130
